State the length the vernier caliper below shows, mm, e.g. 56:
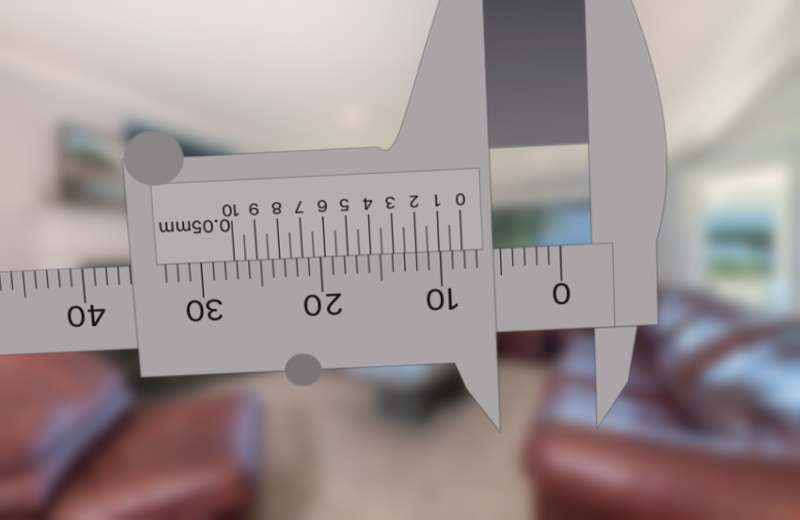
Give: 8.2
